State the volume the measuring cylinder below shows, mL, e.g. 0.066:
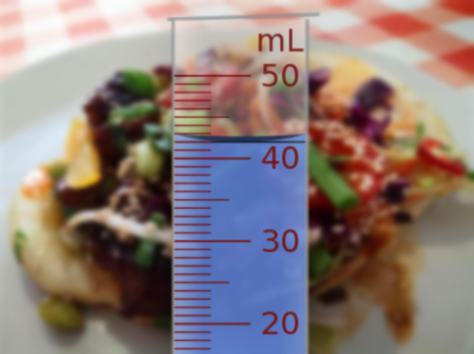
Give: 42
